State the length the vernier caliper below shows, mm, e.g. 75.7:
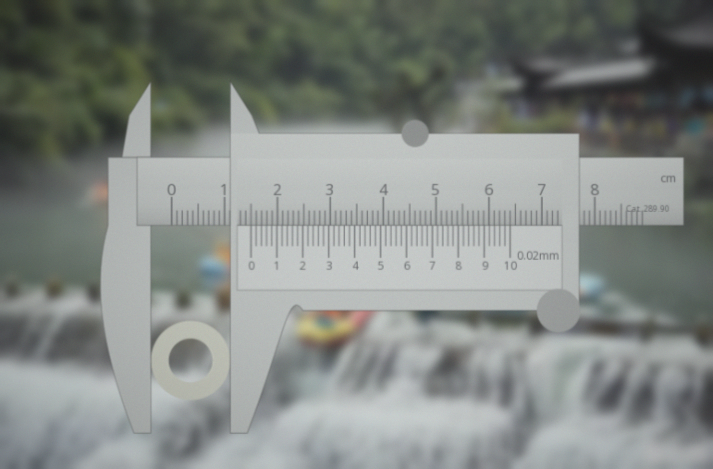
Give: 15.0
